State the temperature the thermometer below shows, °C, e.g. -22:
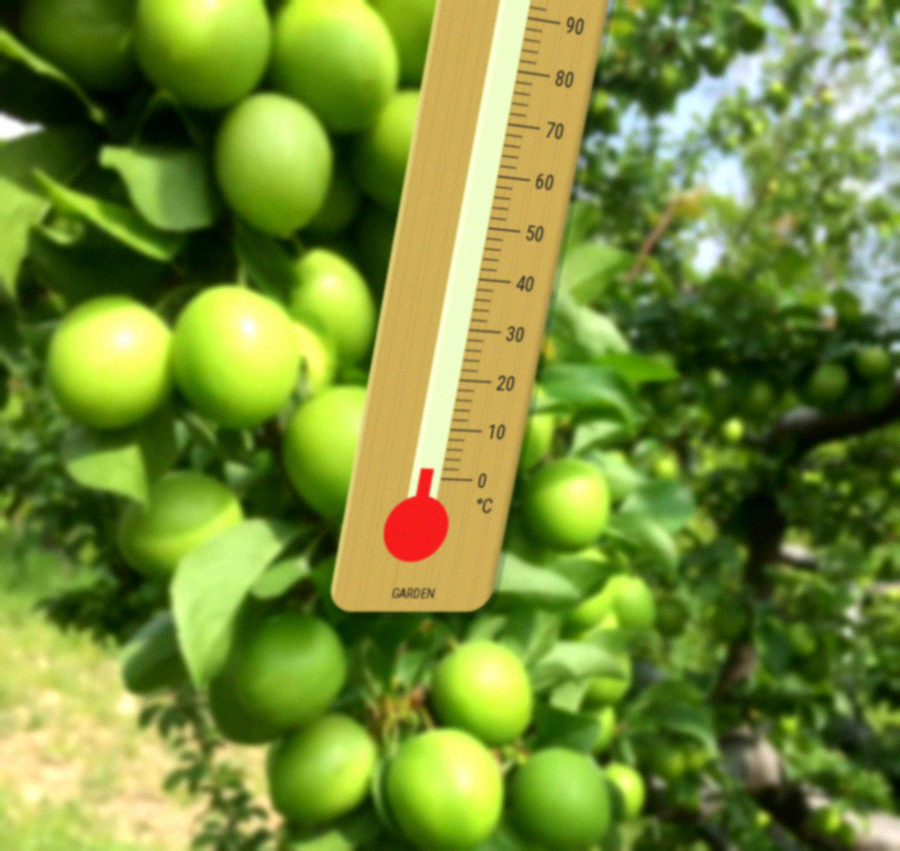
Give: 2
